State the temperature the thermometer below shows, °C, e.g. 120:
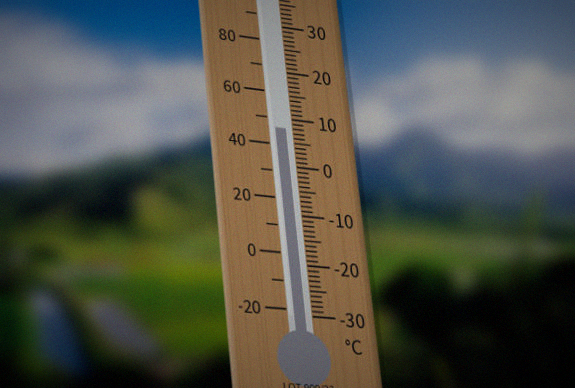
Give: 8
